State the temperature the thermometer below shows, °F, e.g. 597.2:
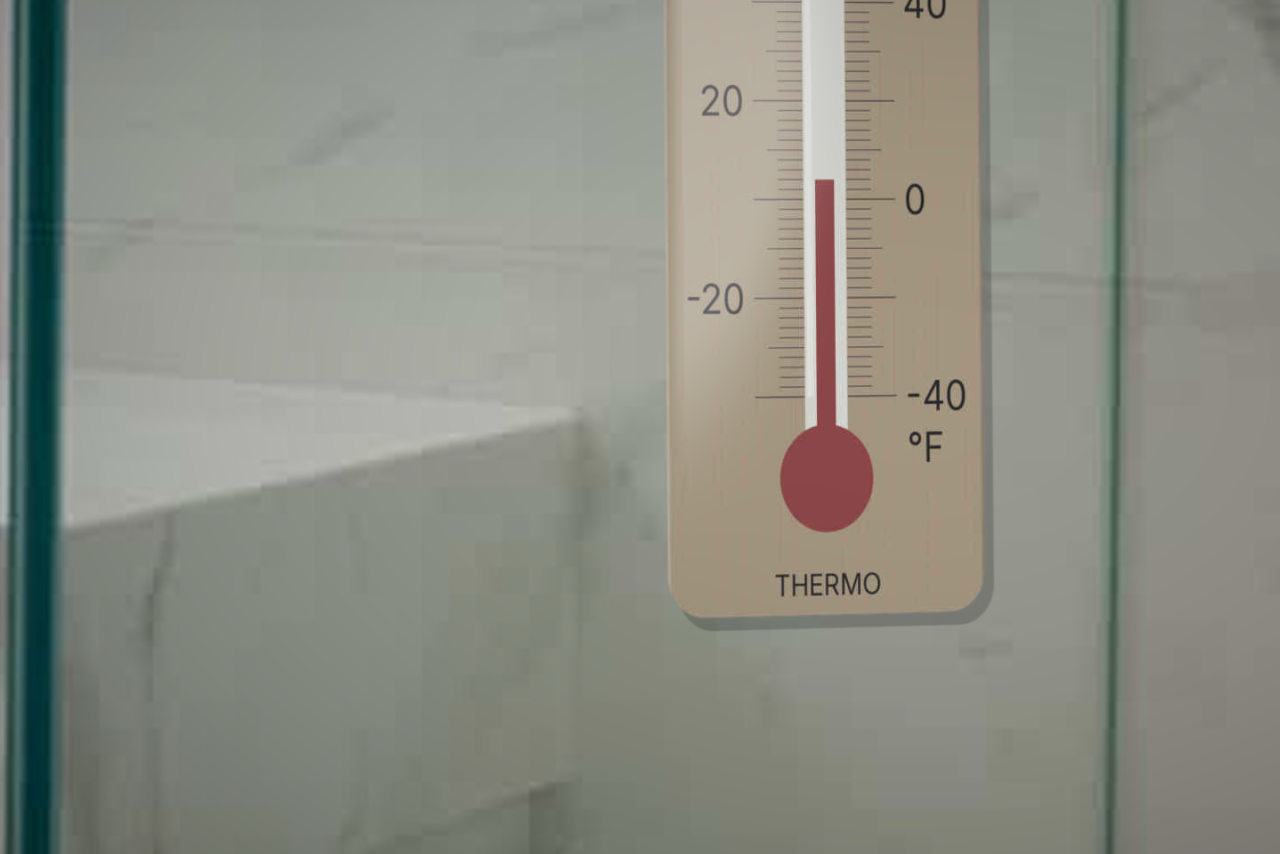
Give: 4
